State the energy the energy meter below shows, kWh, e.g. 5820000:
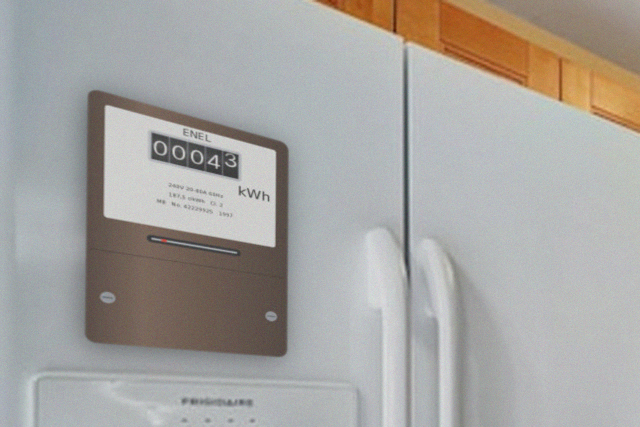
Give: 43
